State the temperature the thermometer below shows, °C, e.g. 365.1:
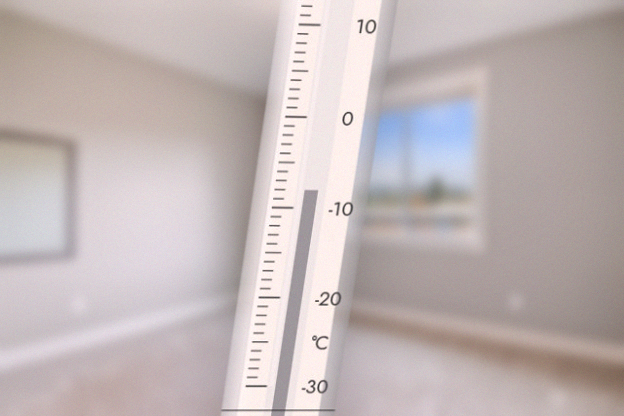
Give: -8
